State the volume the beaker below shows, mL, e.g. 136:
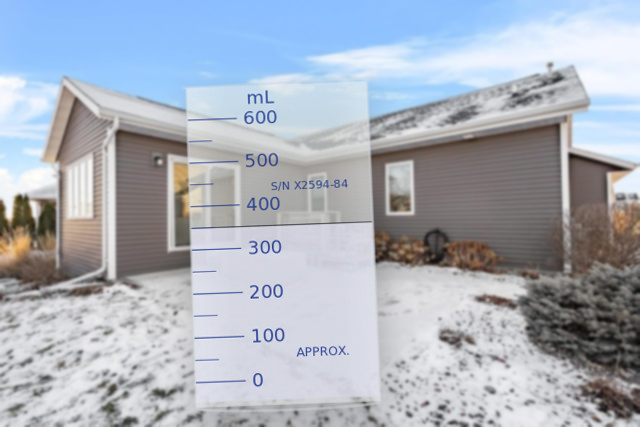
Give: 350
